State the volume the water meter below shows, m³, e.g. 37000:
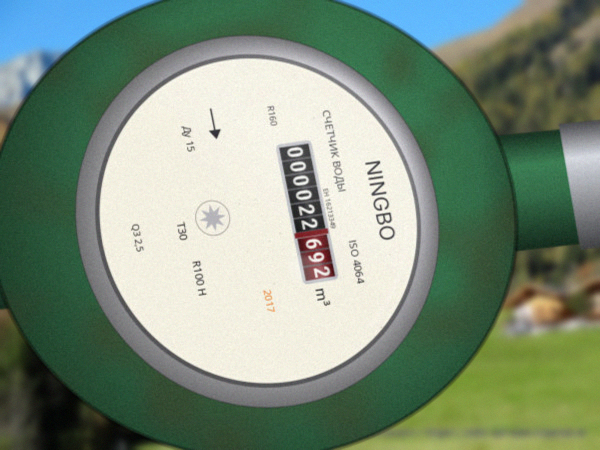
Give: 22.692
